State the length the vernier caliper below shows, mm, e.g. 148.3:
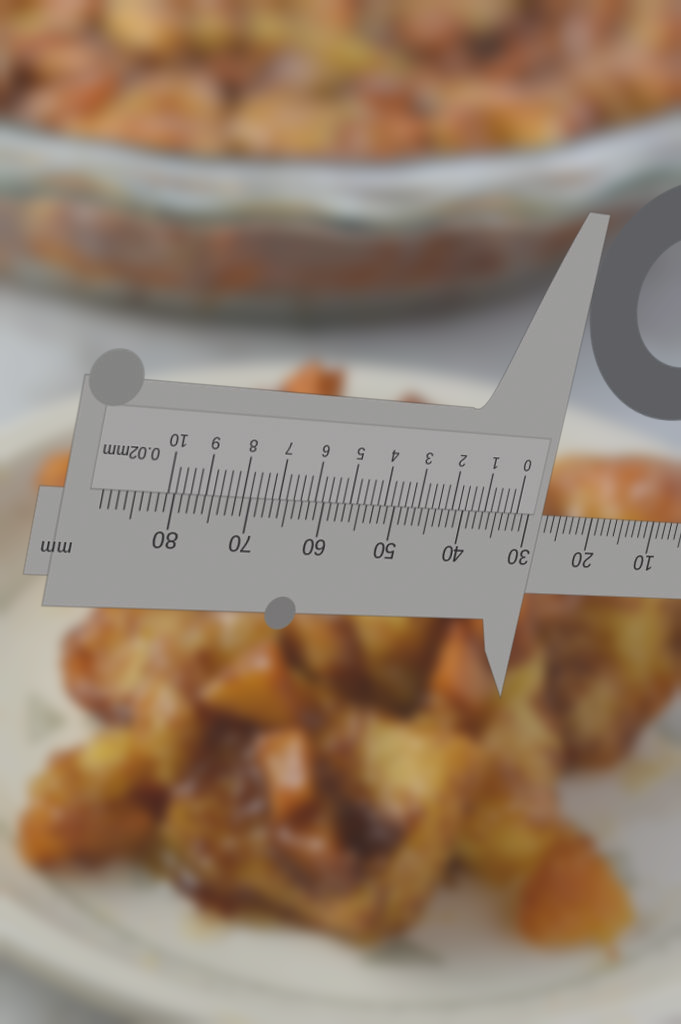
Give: 31.8
